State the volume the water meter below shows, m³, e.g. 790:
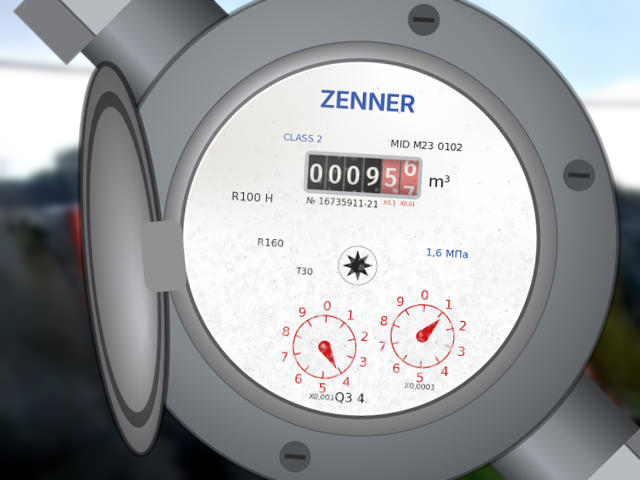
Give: 9.5641
